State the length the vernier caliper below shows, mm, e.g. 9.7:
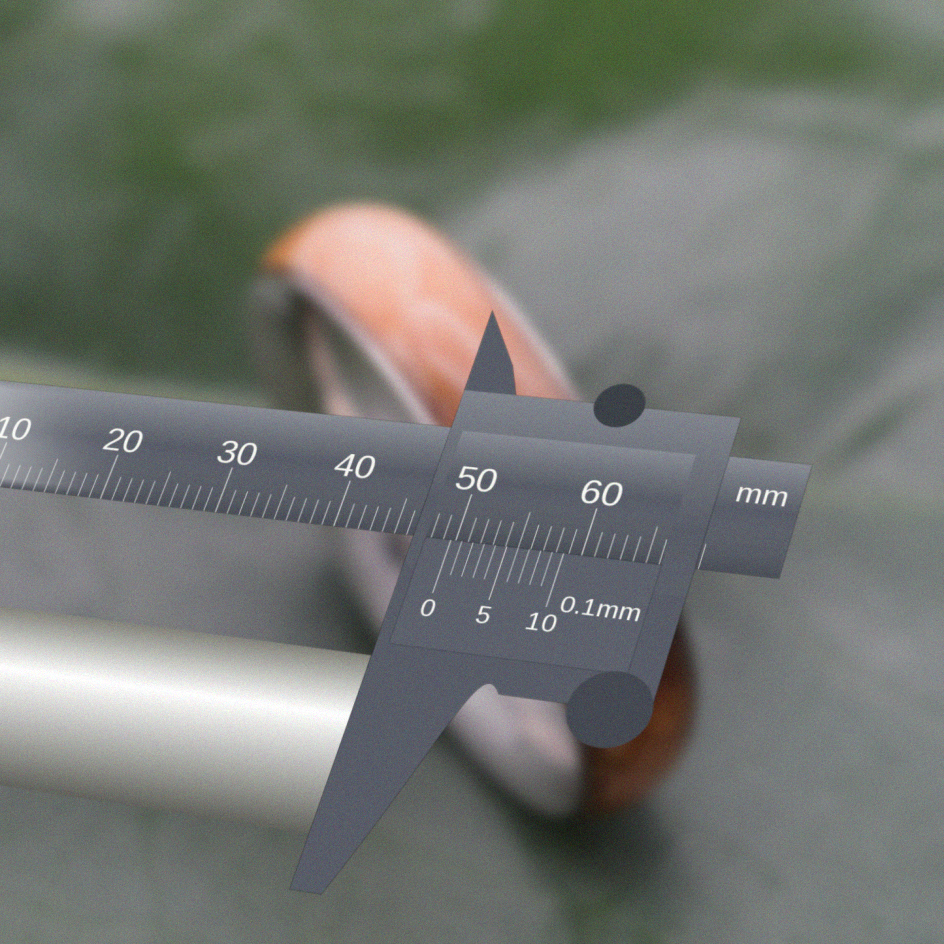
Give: 49.6
